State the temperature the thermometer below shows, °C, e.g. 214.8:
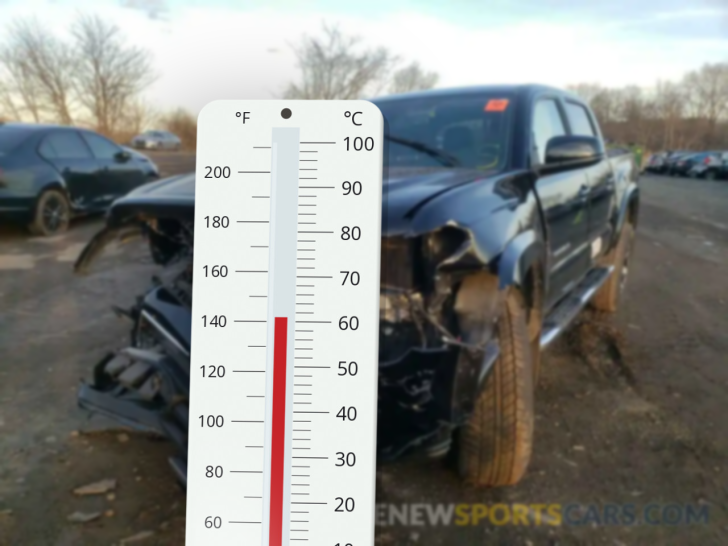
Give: 61
